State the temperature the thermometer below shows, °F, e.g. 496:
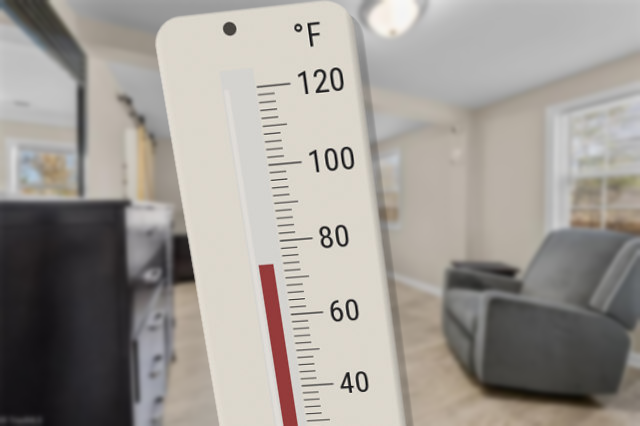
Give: 74
